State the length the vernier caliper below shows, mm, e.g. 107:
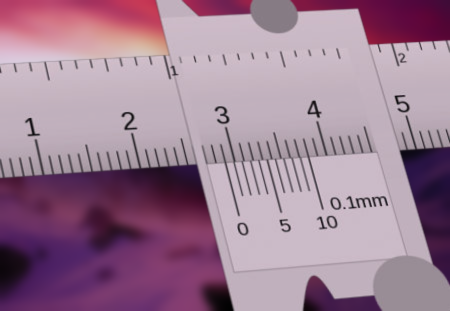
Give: 29.0
